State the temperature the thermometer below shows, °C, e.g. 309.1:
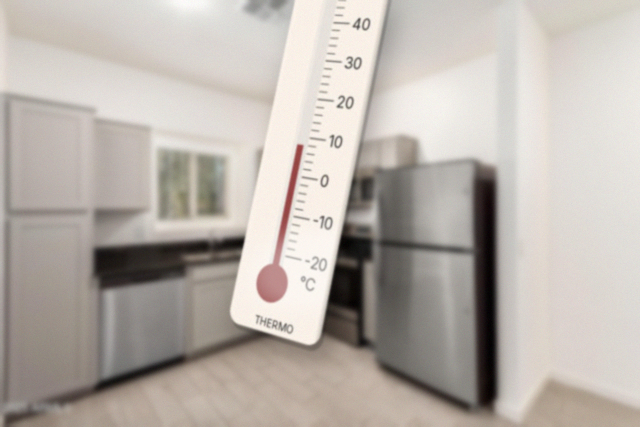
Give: 8
